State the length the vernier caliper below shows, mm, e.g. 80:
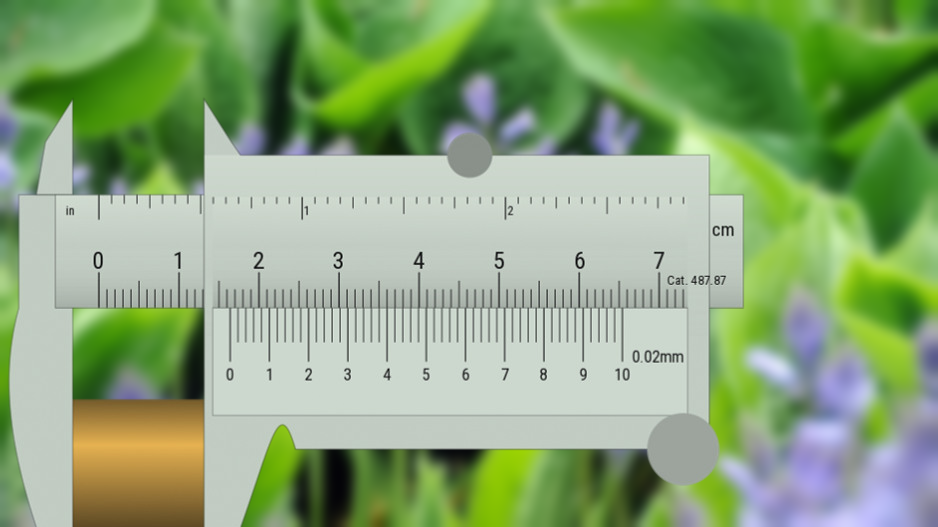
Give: 16.4
